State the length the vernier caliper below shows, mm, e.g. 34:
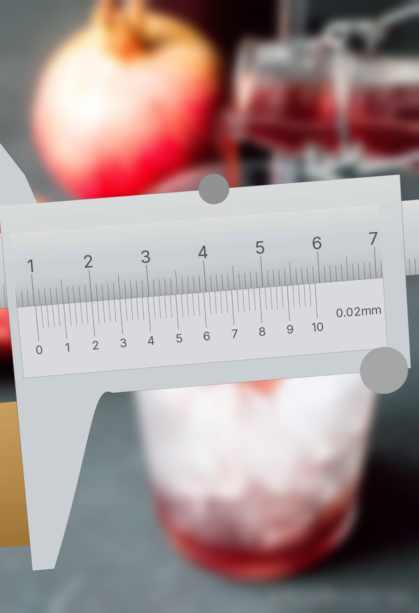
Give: 10.2
